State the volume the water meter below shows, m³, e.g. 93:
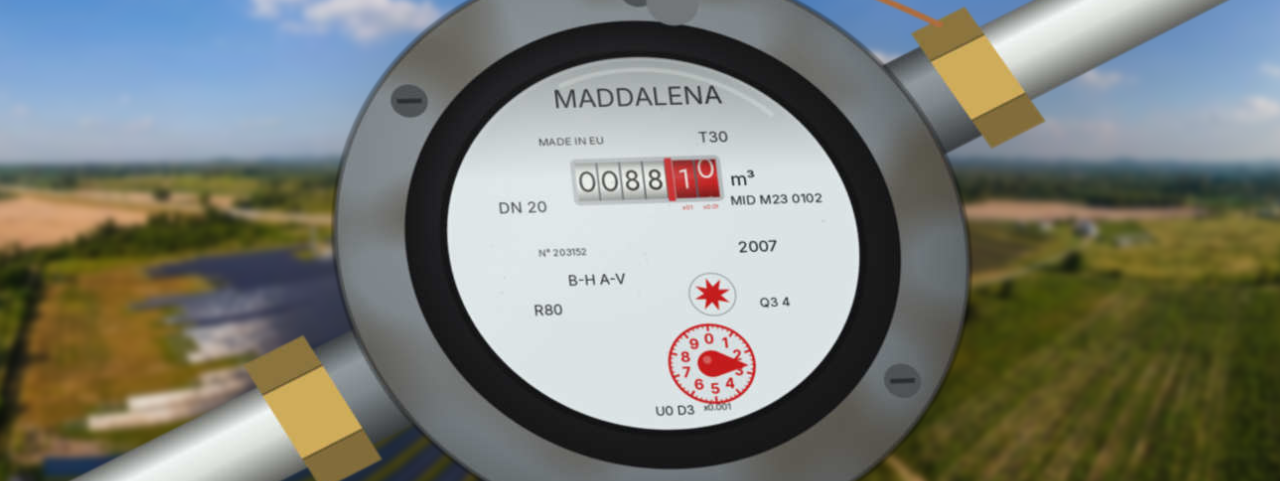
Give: 88.102
